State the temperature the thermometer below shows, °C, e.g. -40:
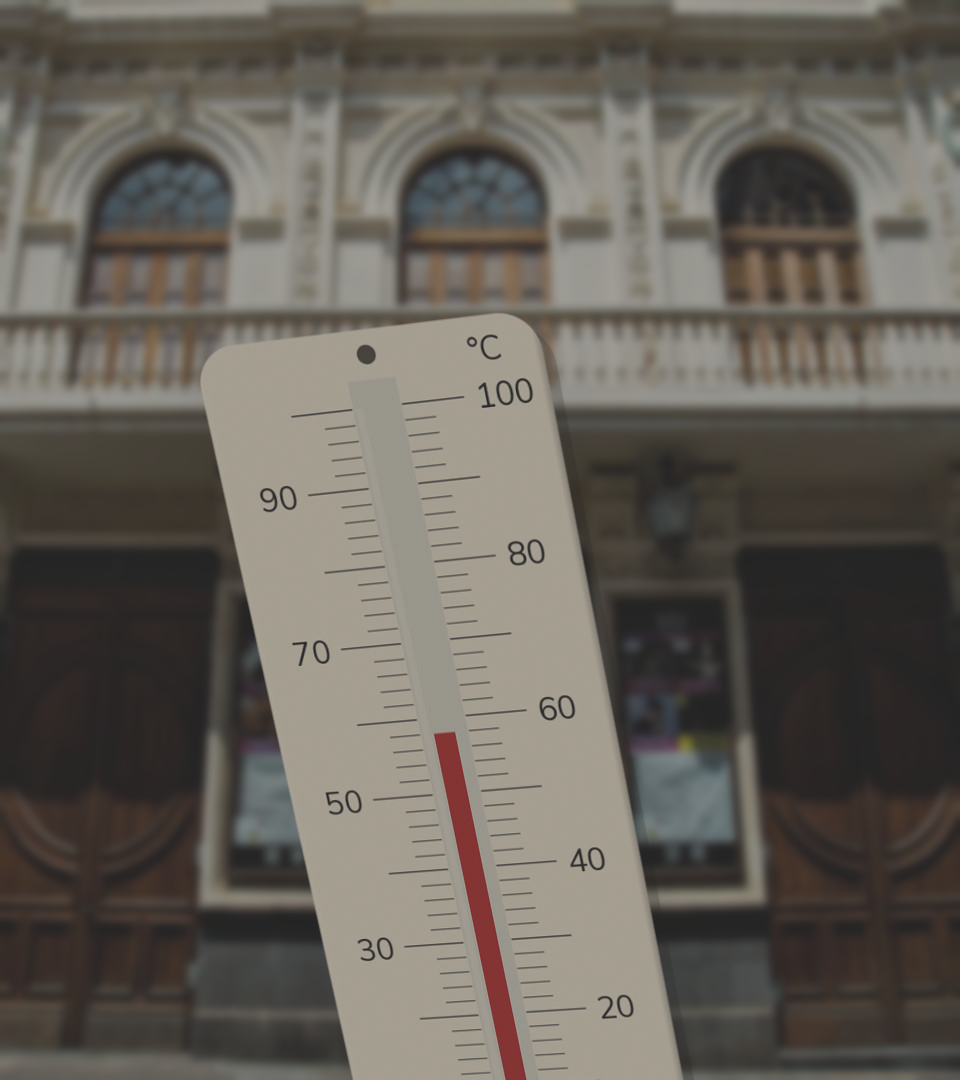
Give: 58
